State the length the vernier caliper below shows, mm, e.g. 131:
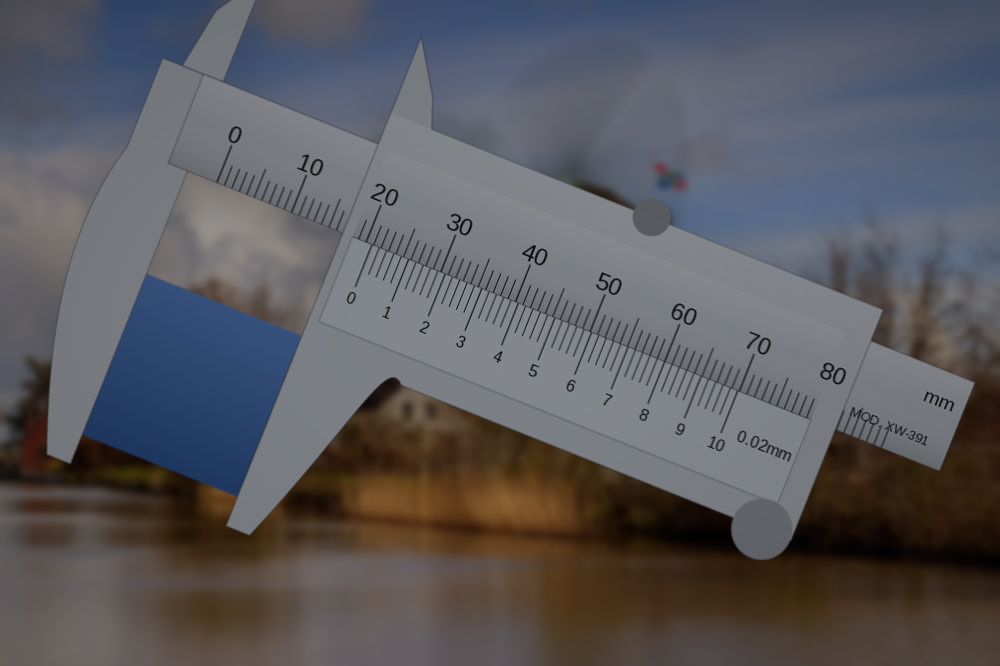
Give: 20.8
